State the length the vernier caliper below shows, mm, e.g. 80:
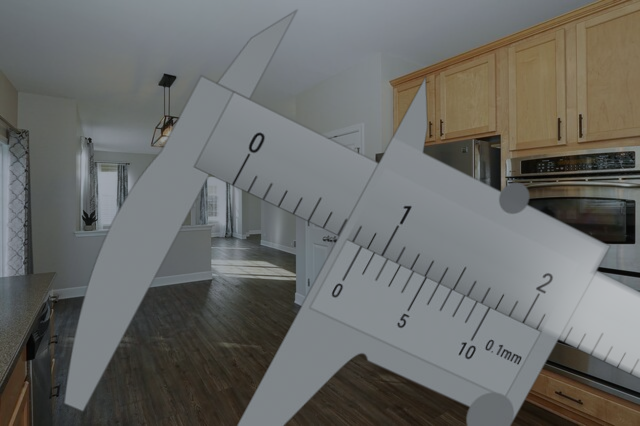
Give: 8.6
